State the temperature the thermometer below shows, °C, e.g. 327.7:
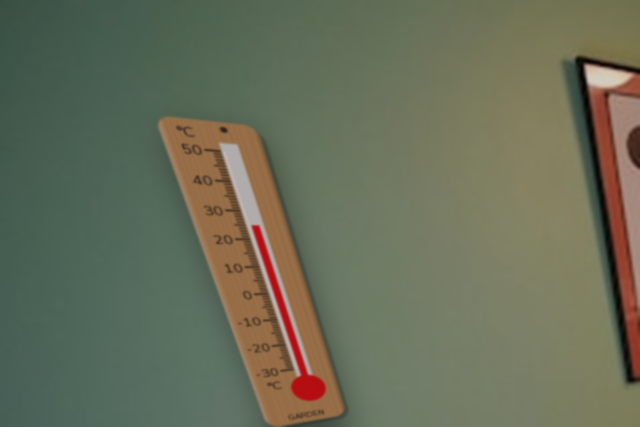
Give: 25
